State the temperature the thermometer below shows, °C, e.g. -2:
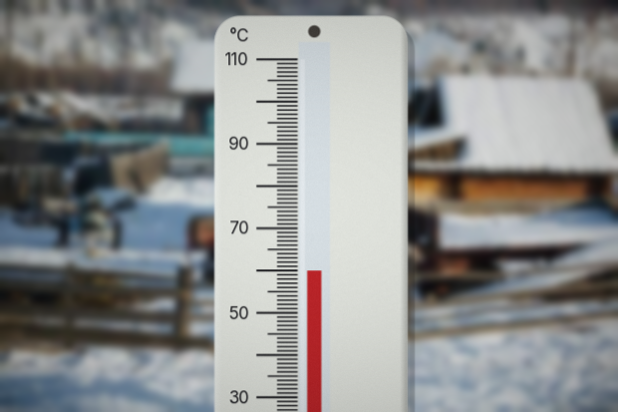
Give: 60
